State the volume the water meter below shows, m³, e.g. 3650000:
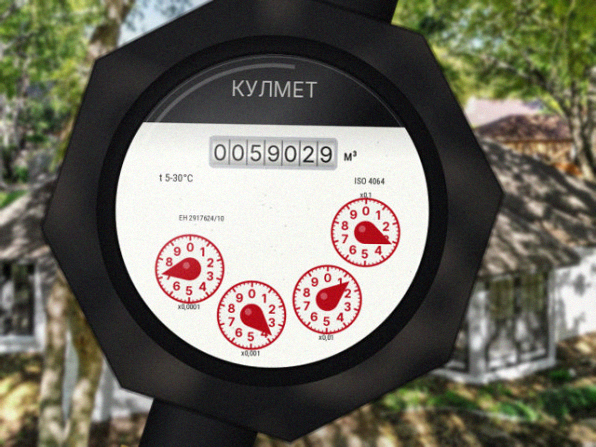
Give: 59029.3137
